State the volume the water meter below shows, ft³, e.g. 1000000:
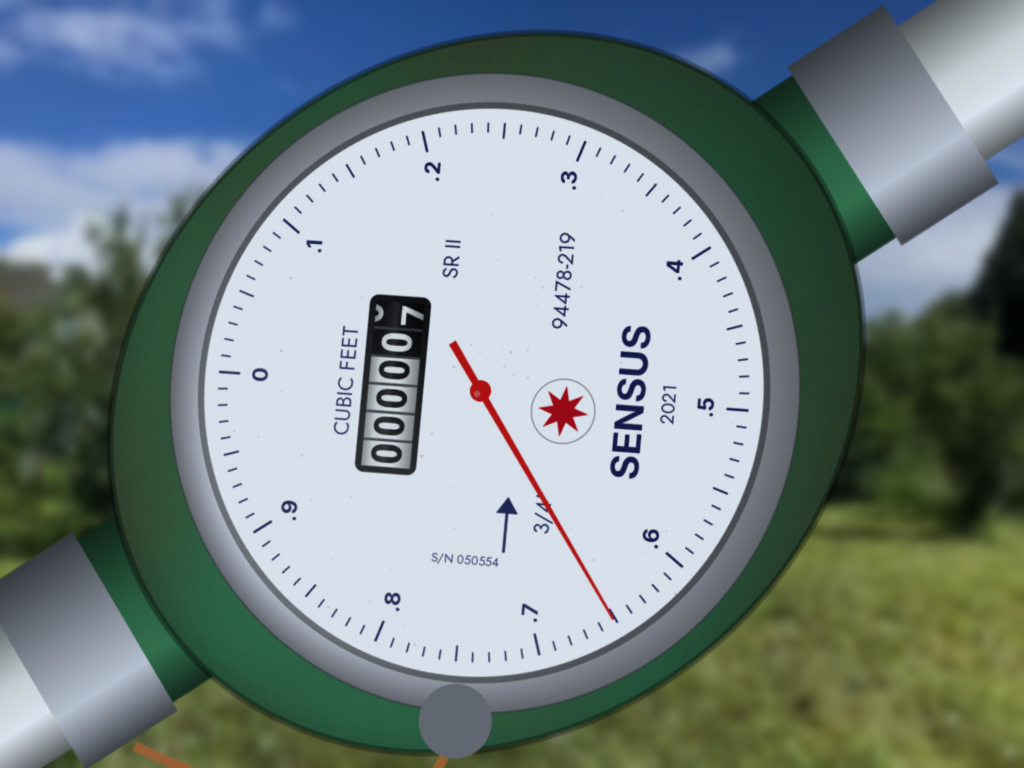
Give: 6.65
